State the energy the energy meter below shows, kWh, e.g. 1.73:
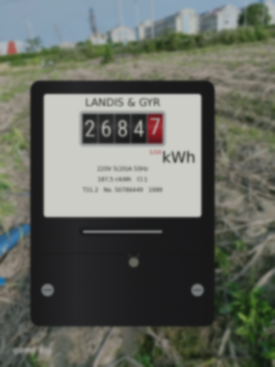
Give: 2684.7
